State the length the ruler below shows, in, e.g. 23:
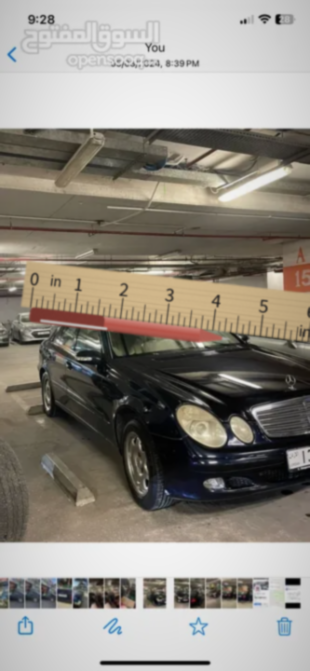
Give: 4.375
